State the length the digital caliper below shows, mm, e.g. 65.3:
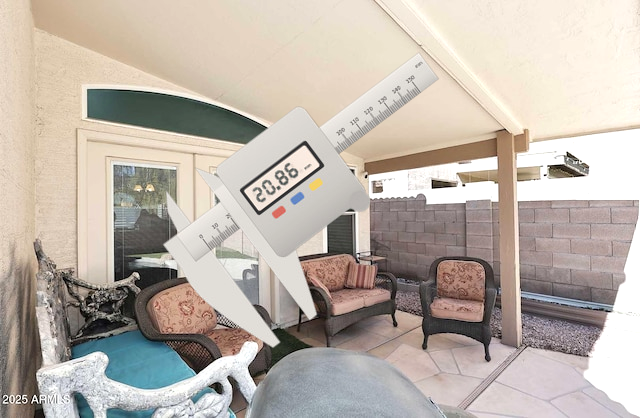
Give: 20.86
